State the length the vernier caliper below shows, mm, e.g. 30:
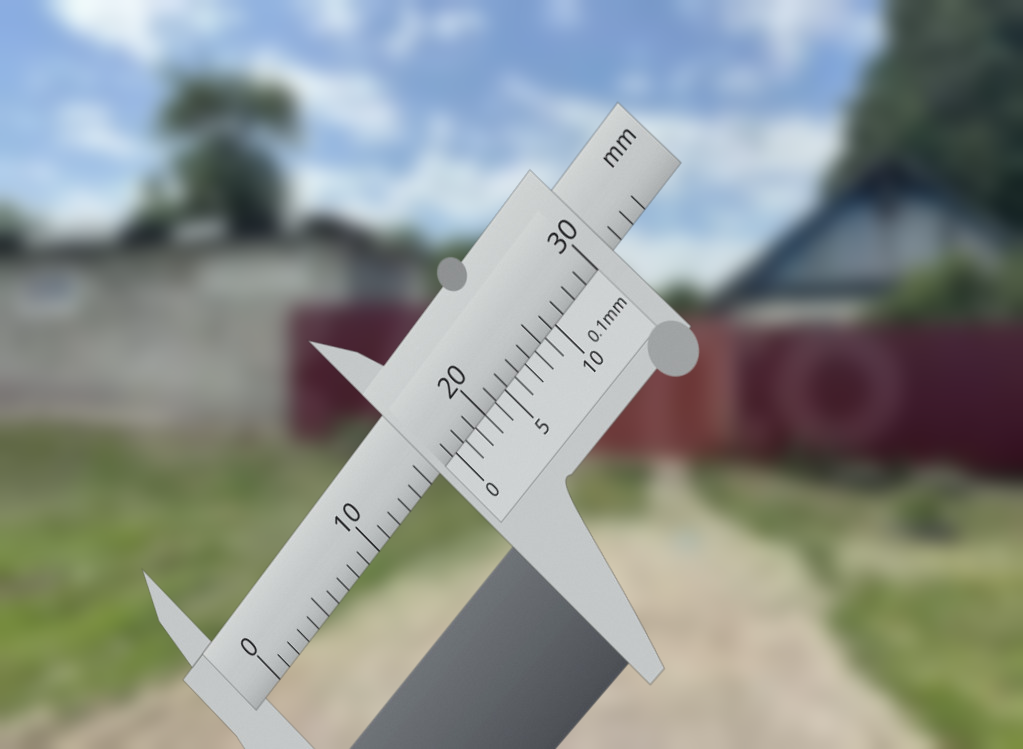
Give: 17.3
